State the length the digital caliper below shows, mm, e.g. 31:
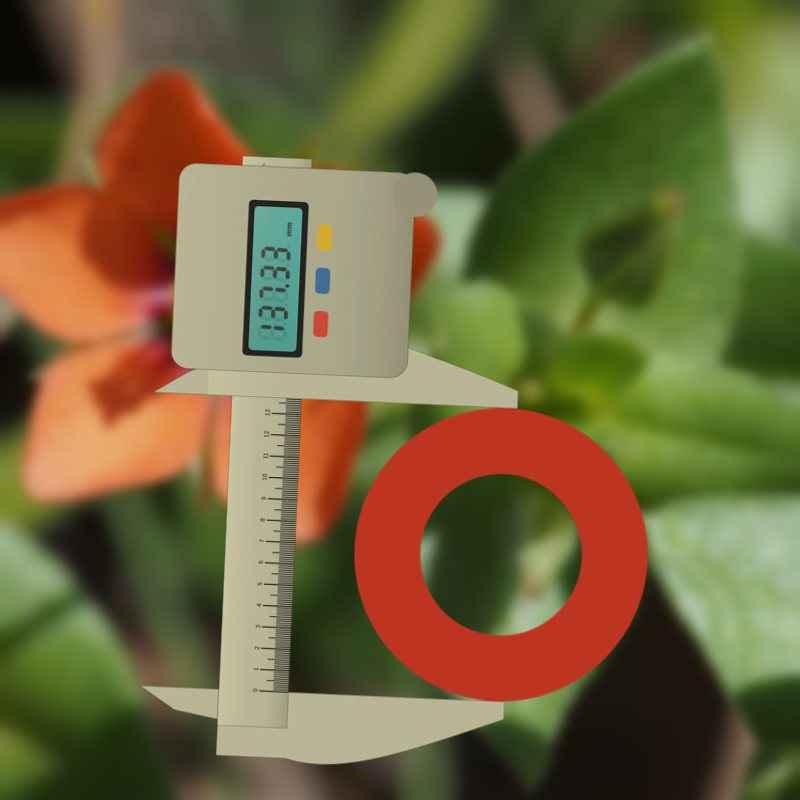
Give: 137.33
